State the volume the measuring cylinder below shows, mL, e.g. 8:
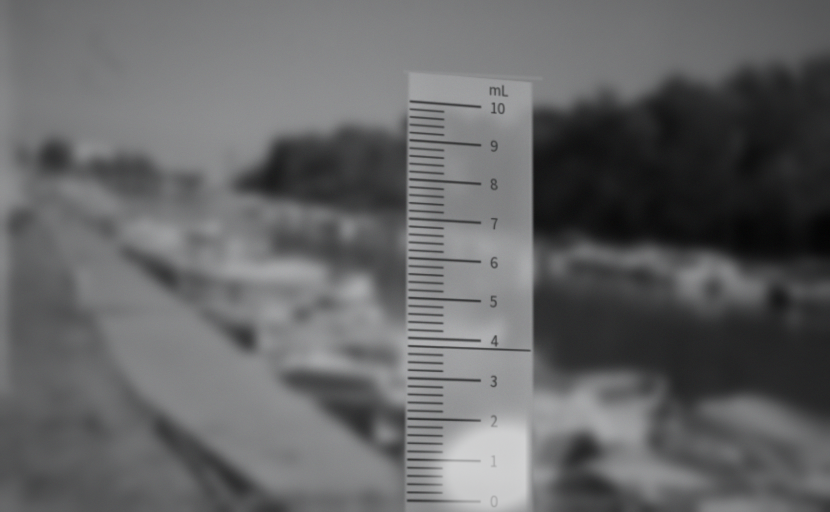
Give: 3.8
